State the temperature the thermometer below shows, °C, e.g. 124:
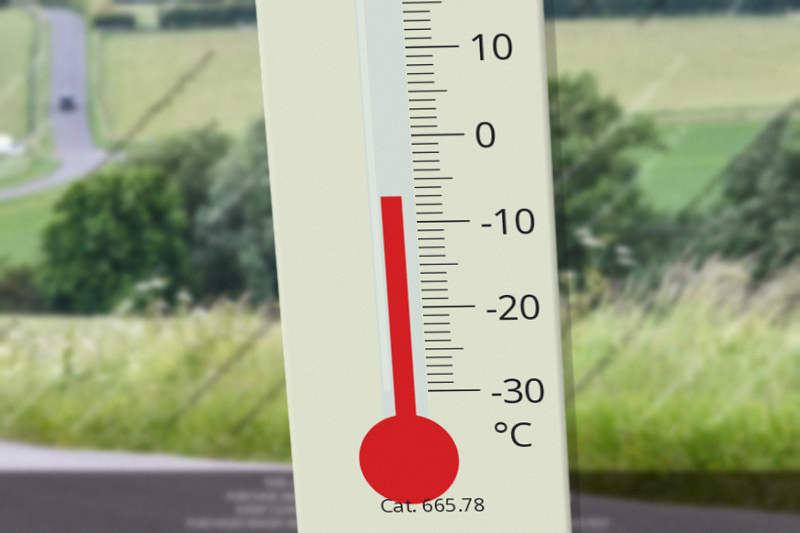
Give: -7
